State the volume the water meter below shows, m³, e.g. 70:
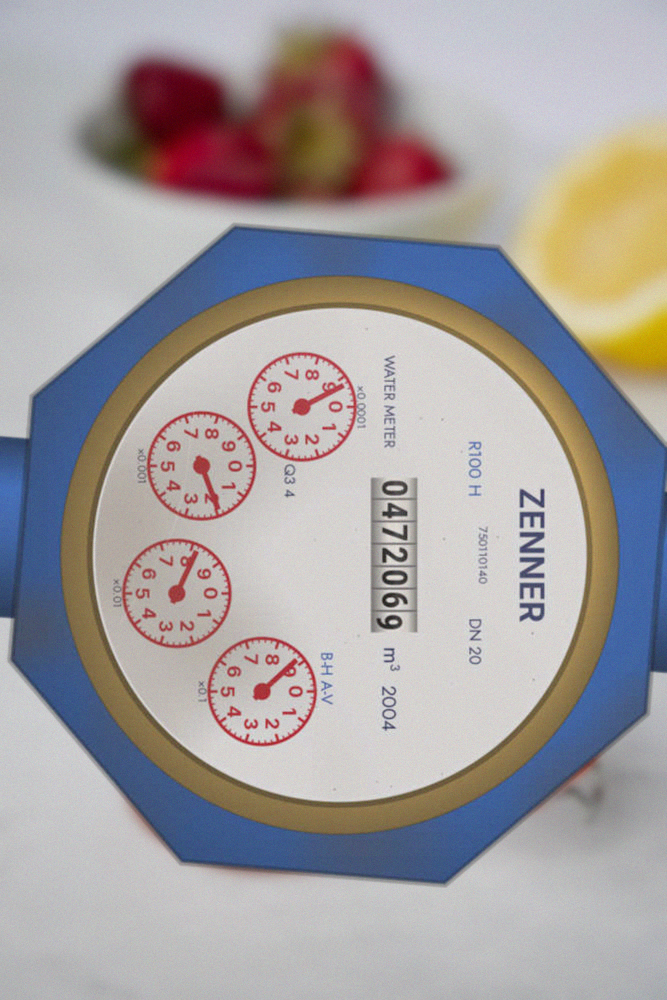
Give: 472068.8819
